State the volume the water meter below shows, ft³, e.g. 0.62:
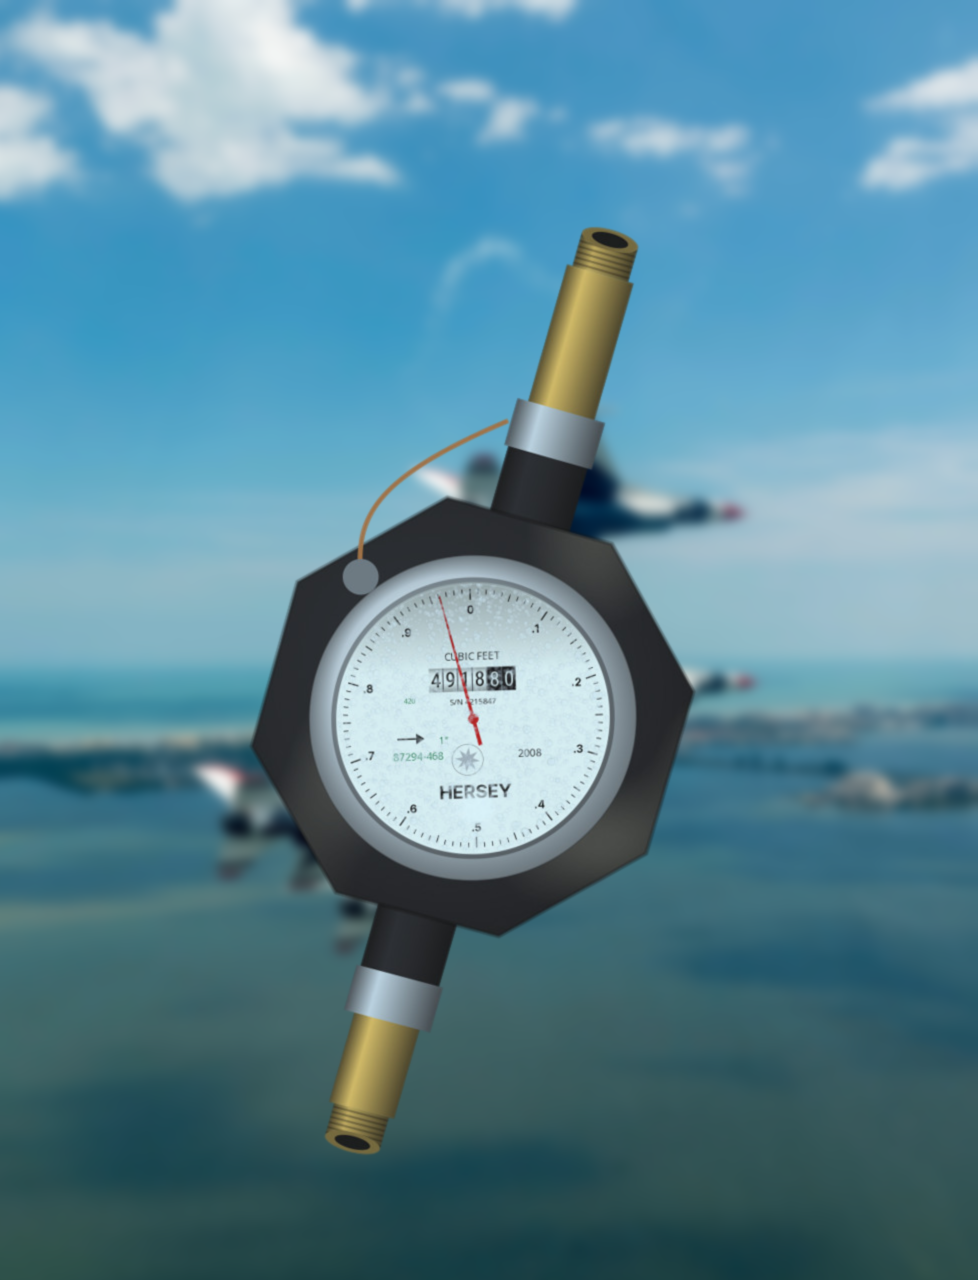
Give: 491879.96
